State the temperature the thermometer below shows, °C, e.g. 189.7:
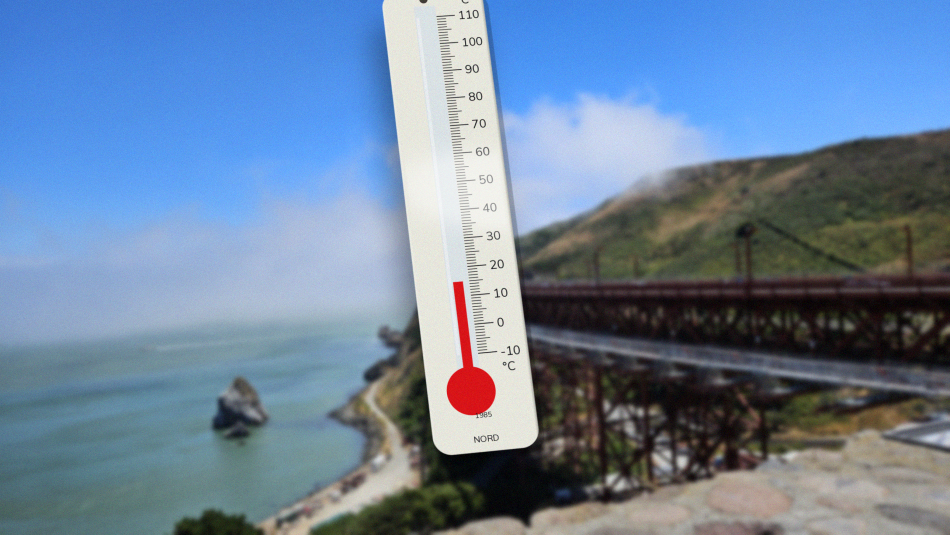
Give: 15
